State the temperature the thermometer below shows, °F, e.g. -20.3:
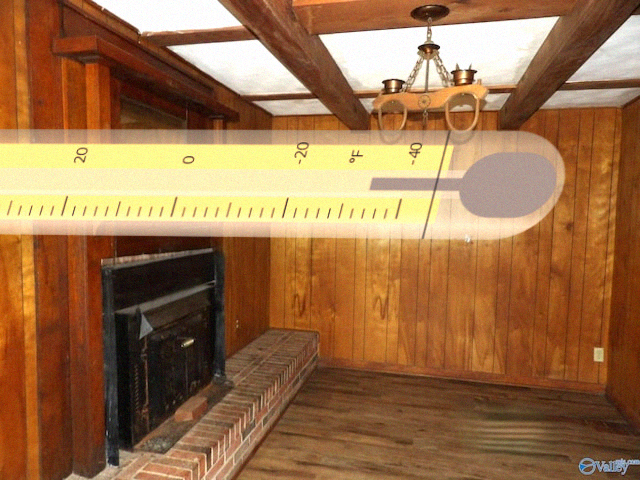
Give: -34
